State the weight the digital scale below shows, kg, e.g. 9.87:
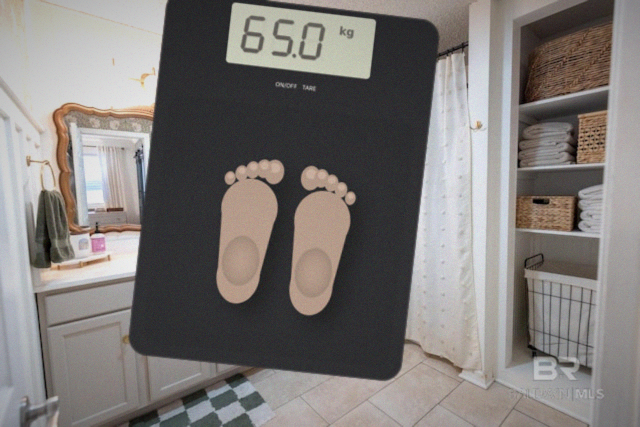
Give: 65.0
